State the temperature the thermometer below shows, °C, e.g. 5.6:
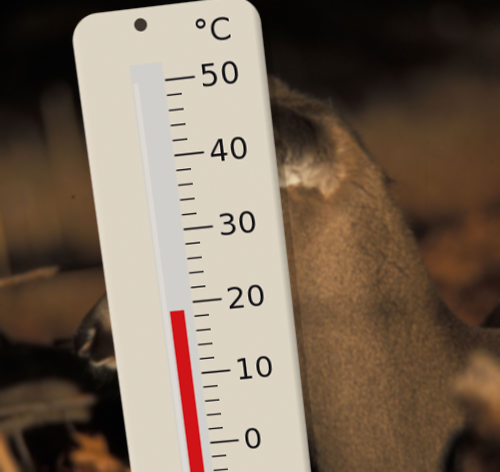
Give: 19
